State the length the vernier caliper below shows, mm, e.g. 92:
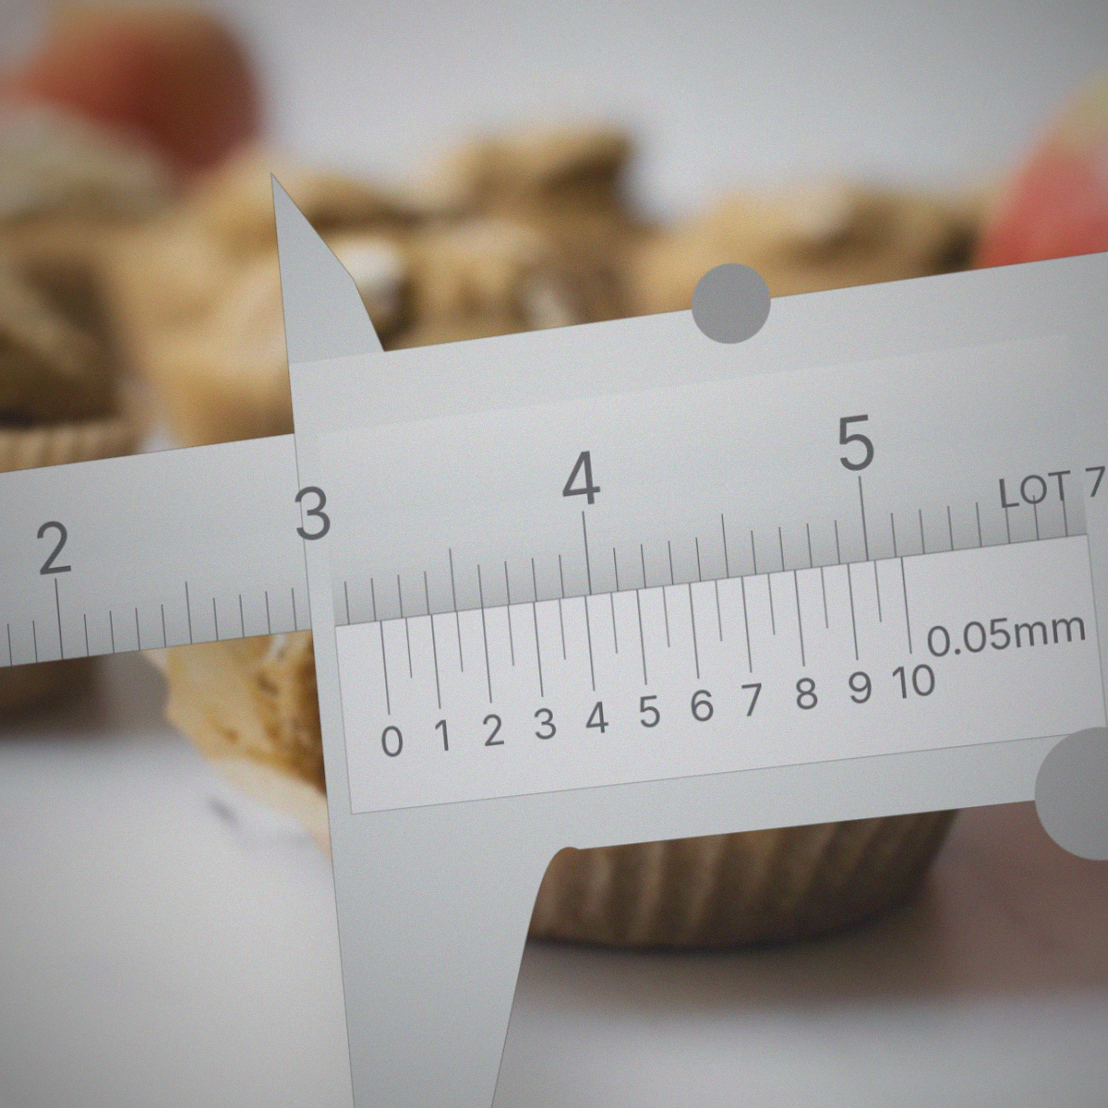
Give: 32.20
